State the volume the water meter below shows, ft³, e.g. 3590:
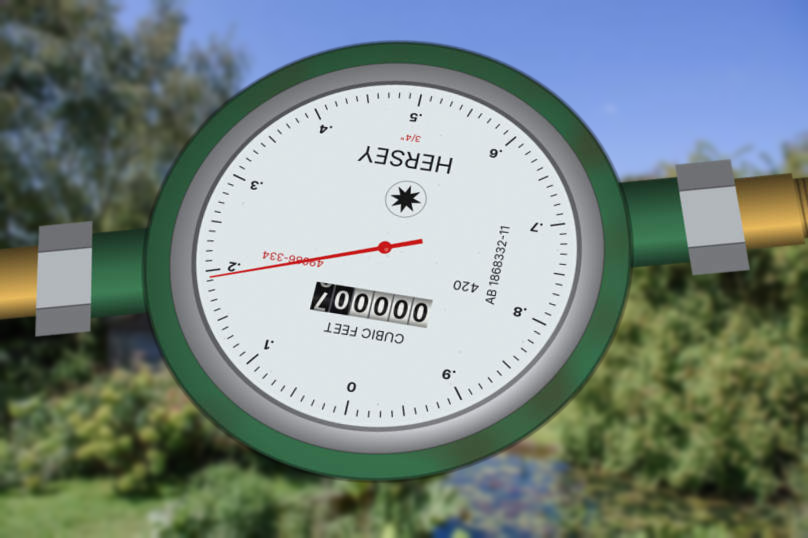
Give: 7.19
